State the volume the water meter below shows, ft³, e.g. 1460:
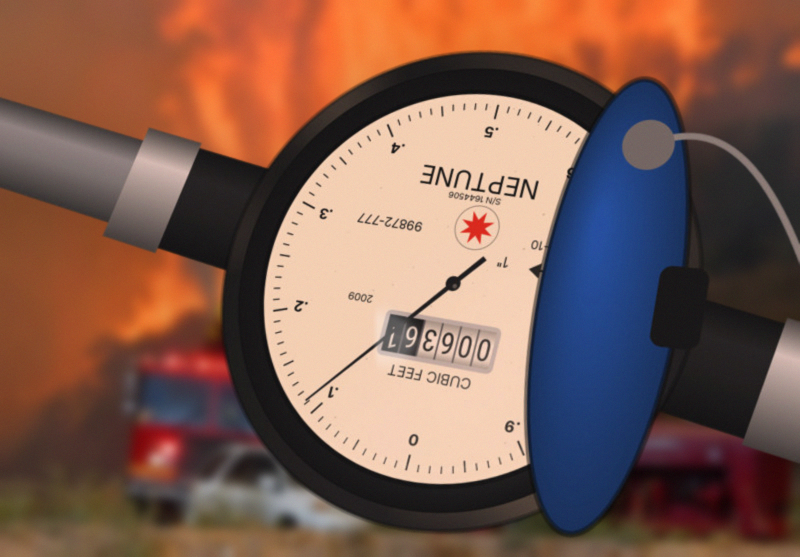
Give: 6361.11
